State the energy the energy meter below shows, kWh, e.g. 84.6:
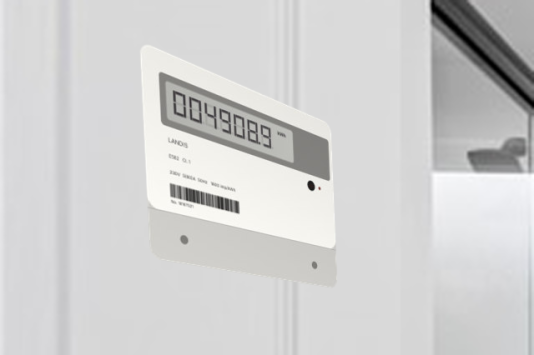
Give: 4908.9
